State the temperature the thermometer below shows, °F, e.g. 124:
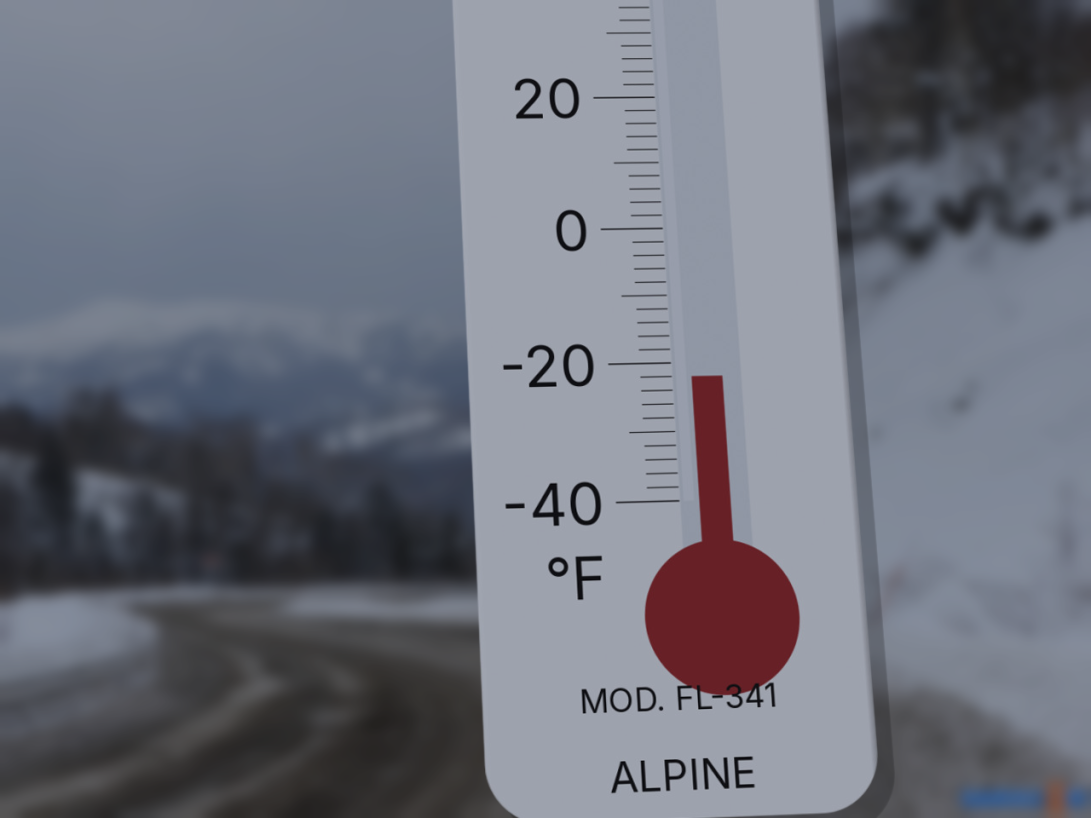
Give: -22
